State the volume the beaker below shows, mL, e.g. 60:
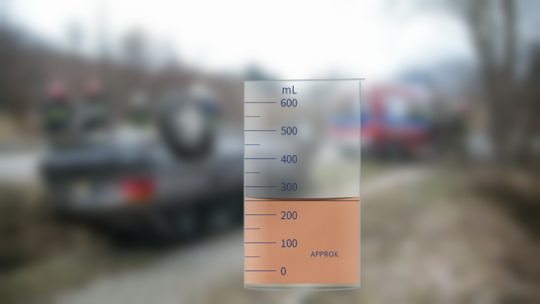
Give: 250
